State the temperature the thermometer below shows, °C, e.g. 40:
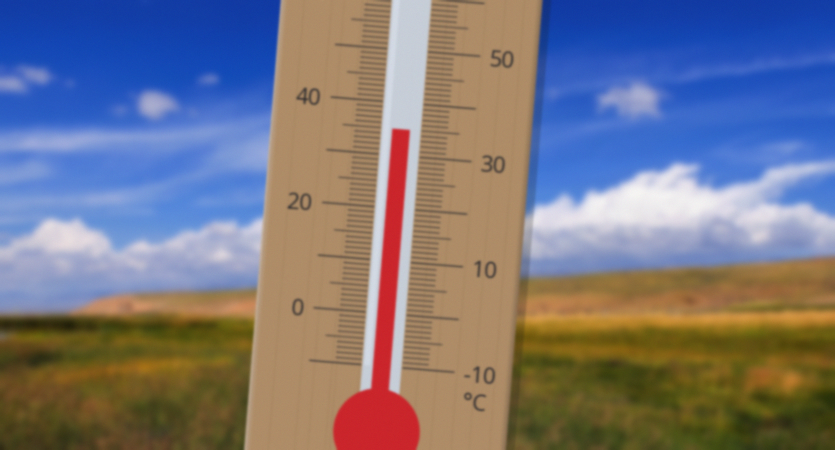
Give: 35
